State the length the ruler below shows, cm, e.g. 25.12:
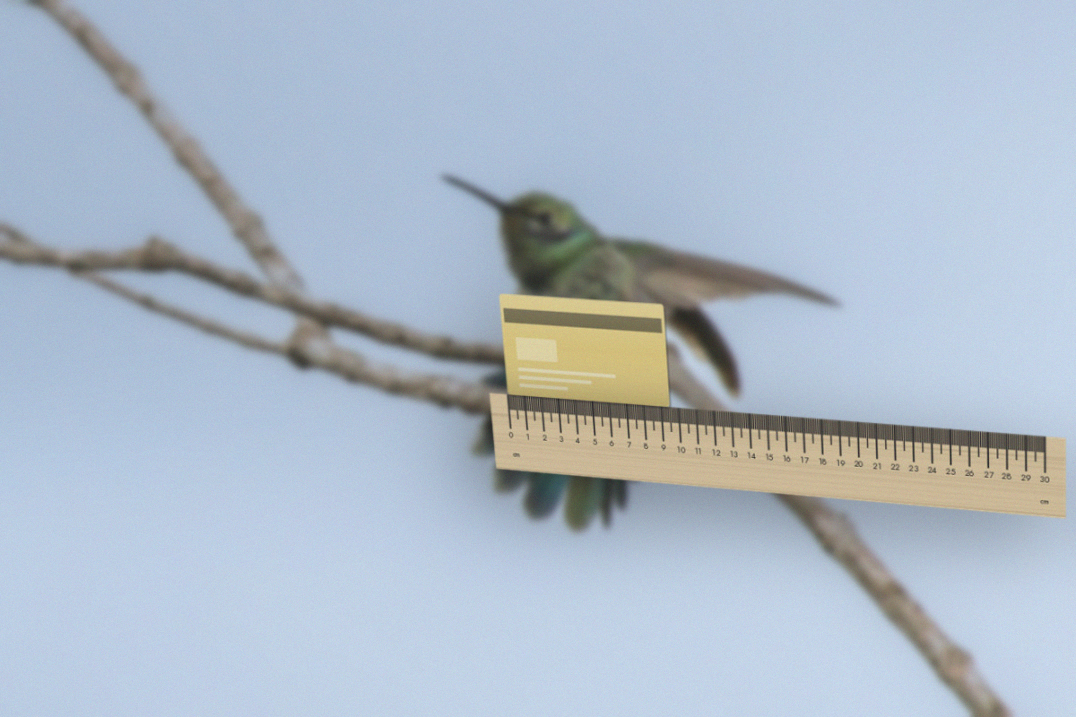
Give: 9.5
